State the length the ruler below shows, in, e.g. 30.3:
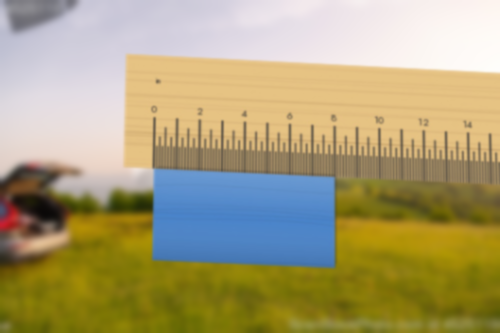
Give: 8
